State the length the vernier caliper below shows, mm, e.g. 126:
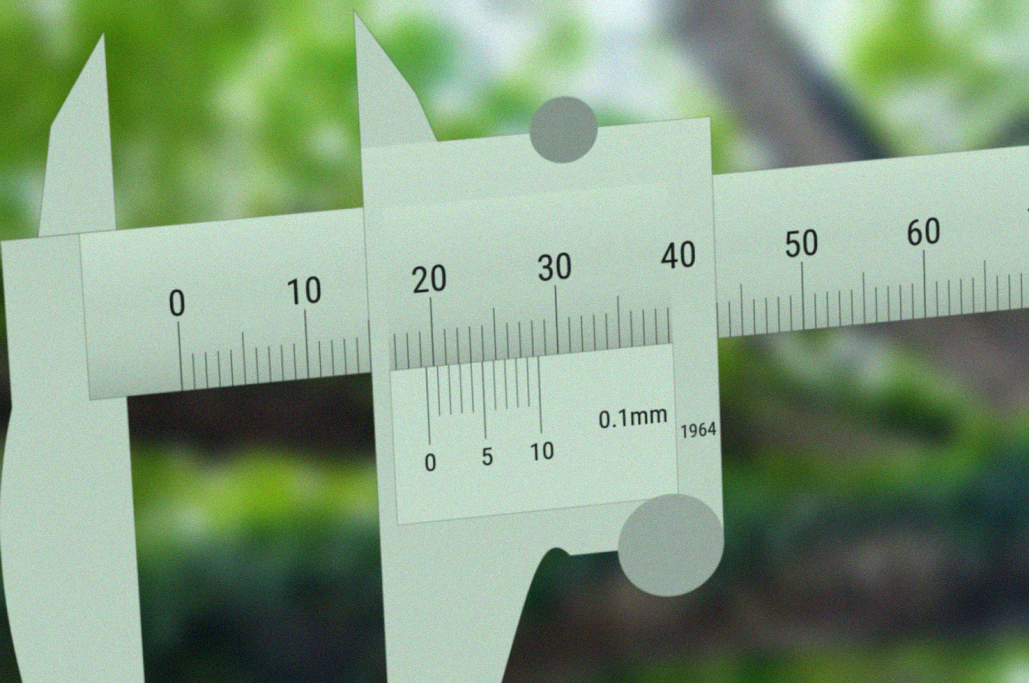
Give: 19.4
